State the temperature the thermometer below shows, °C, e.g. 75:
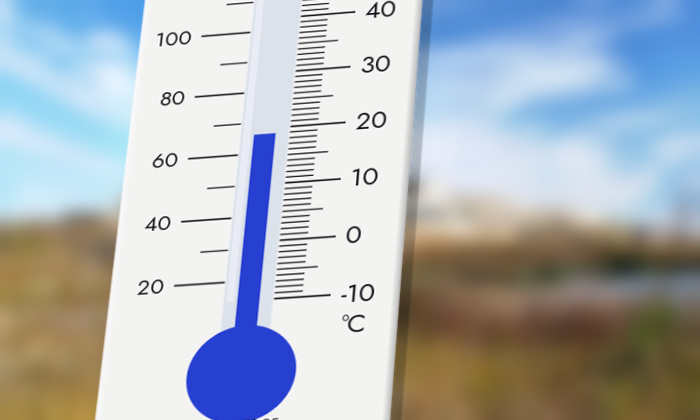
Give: 19
